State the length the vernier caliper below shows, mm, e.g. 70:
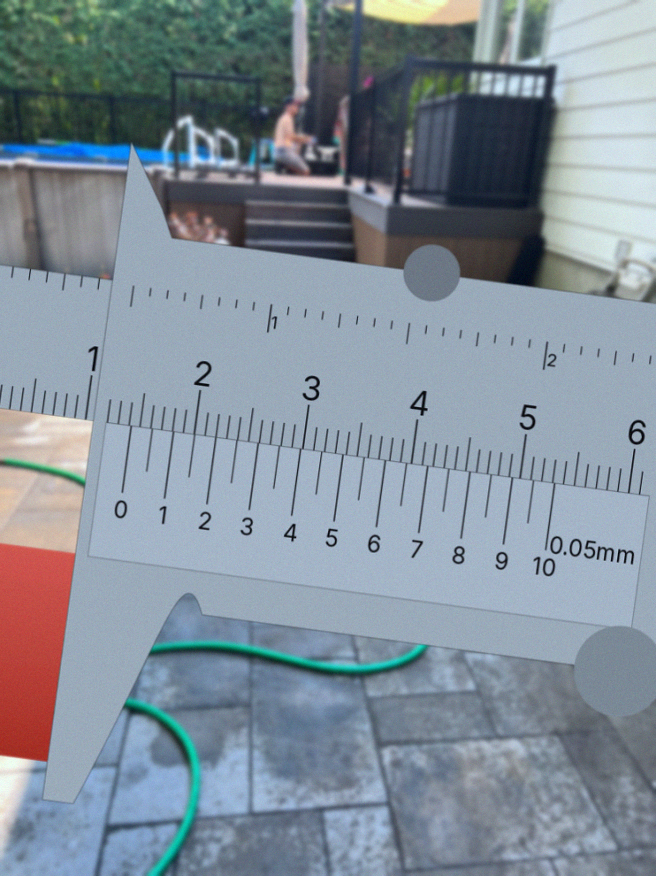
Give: 14.2
